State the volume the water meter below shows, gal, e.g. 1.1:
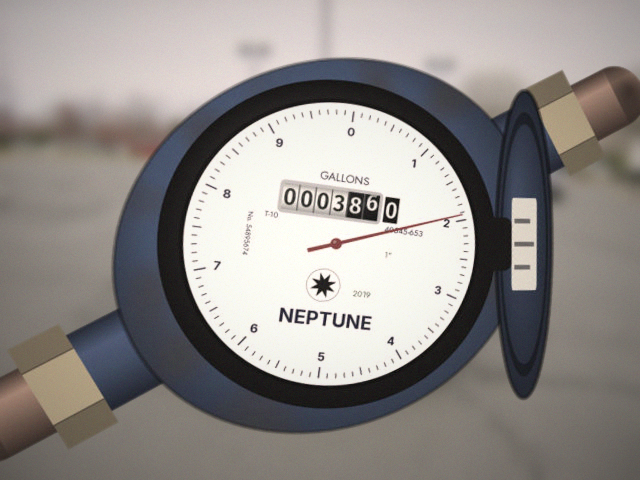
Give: 3861.9
